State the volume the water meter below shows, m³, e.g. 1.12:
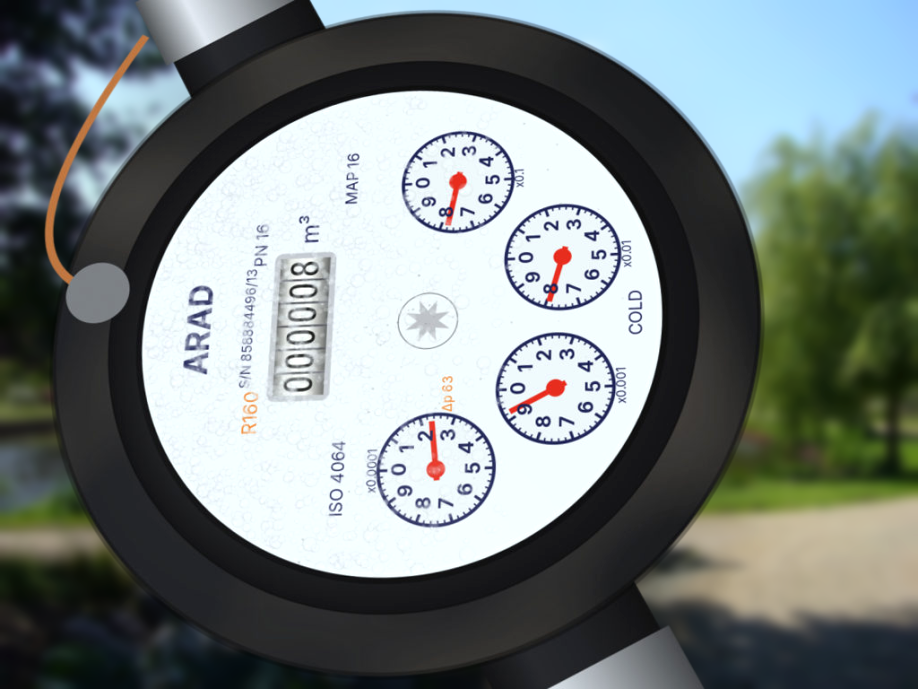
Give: 8.7792
